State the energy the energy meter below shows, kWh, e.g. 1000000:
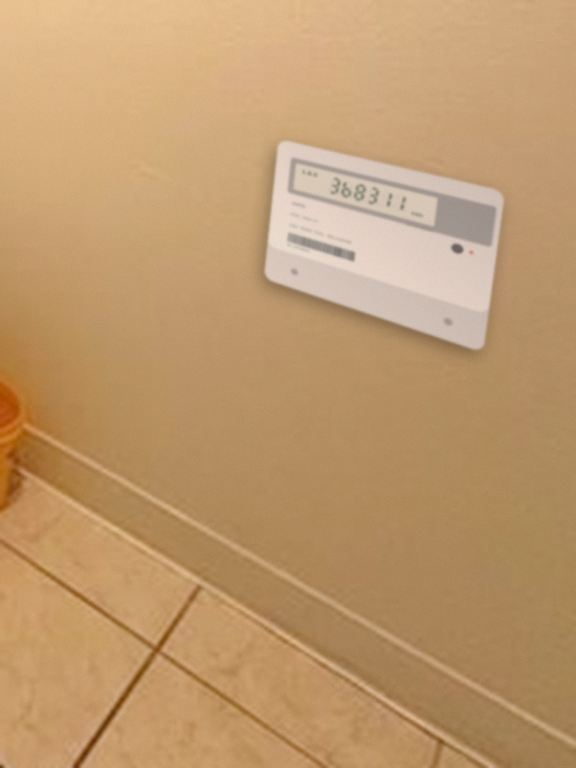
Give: 368311
